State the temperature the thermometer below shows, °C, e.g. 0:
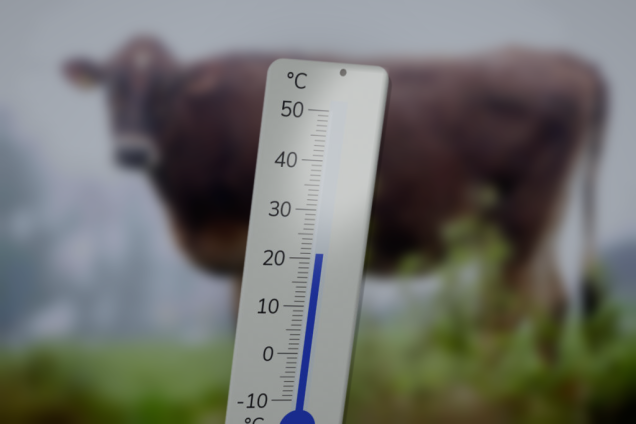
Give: 21
